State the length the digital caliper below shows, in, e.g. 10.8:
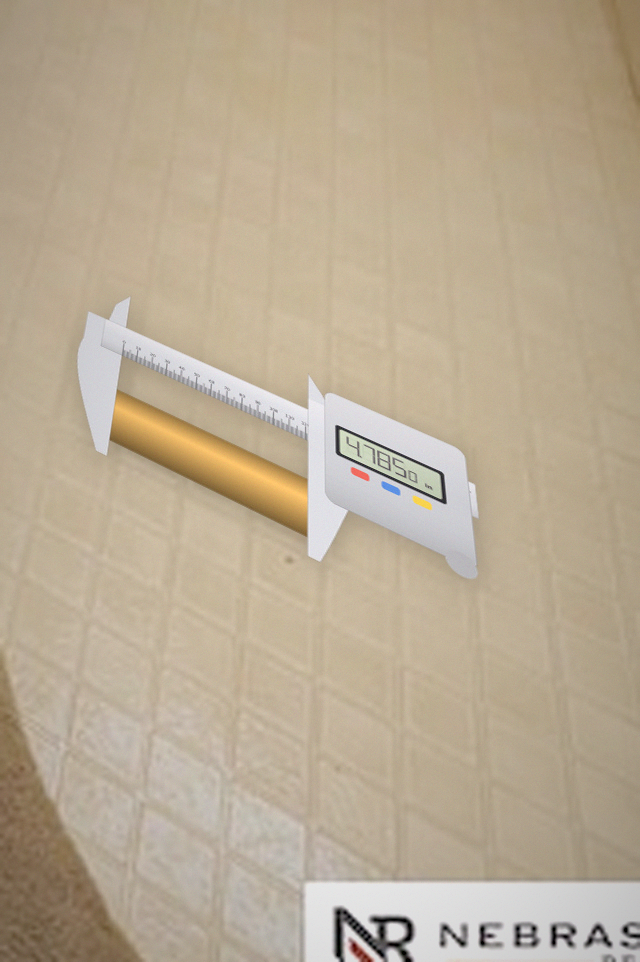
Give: 4.7850
